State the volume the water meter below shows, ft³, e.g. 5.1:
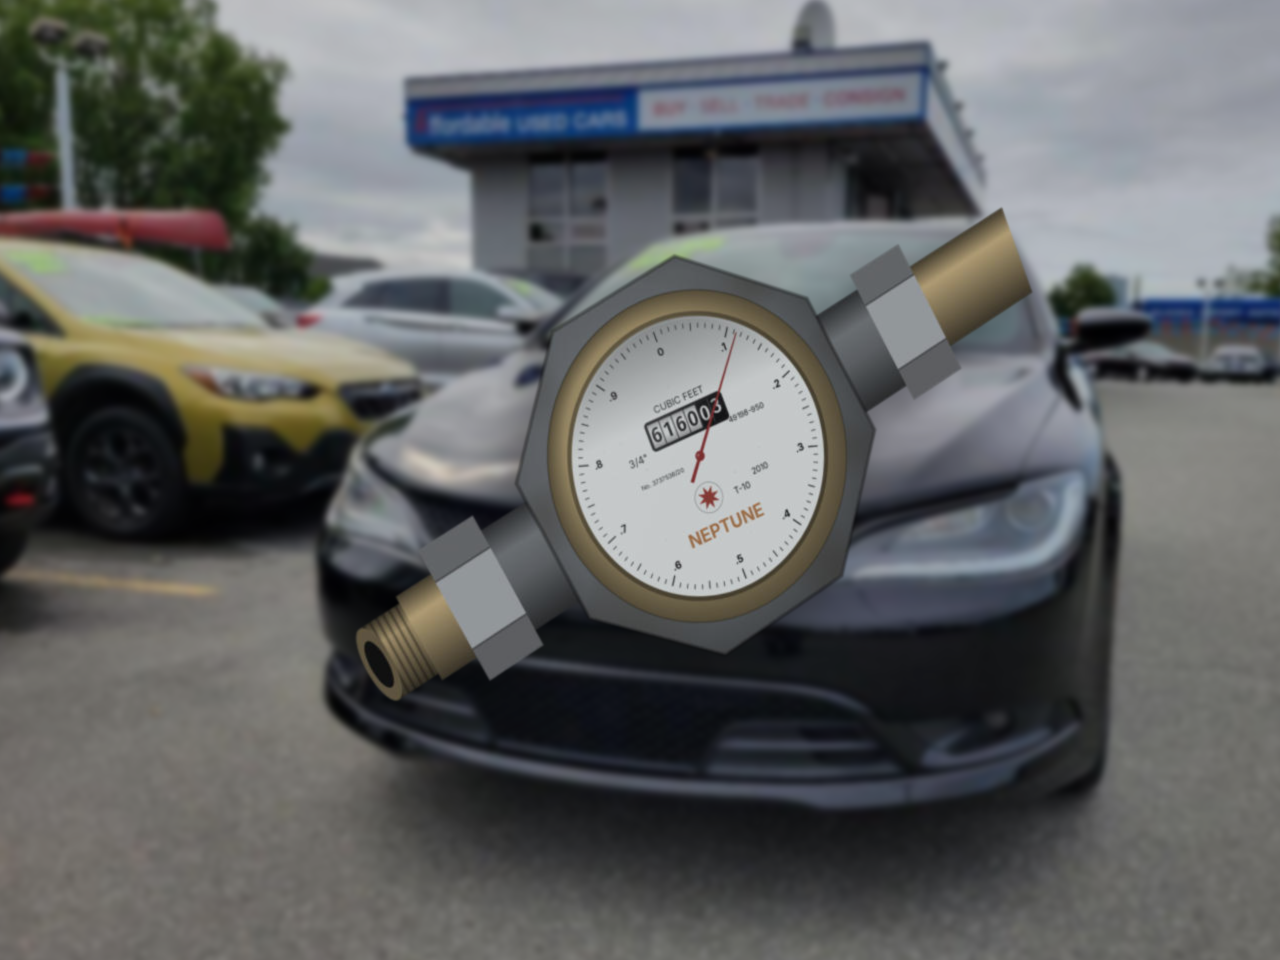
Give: 616003.11
